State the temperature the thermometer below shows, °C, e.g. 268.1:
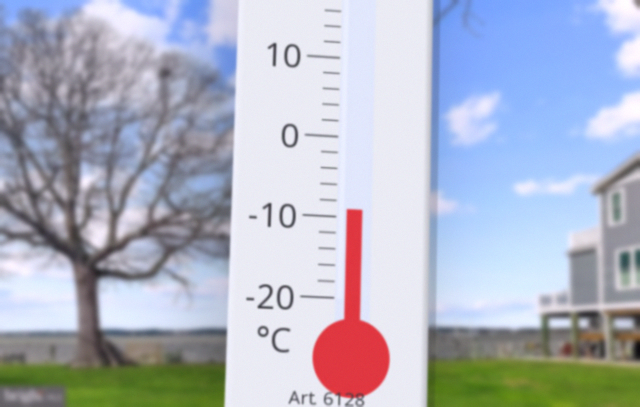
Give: -9
